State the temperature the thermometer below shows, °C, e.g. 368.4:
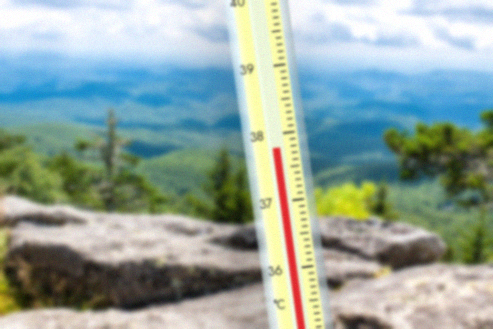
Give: 37.8
